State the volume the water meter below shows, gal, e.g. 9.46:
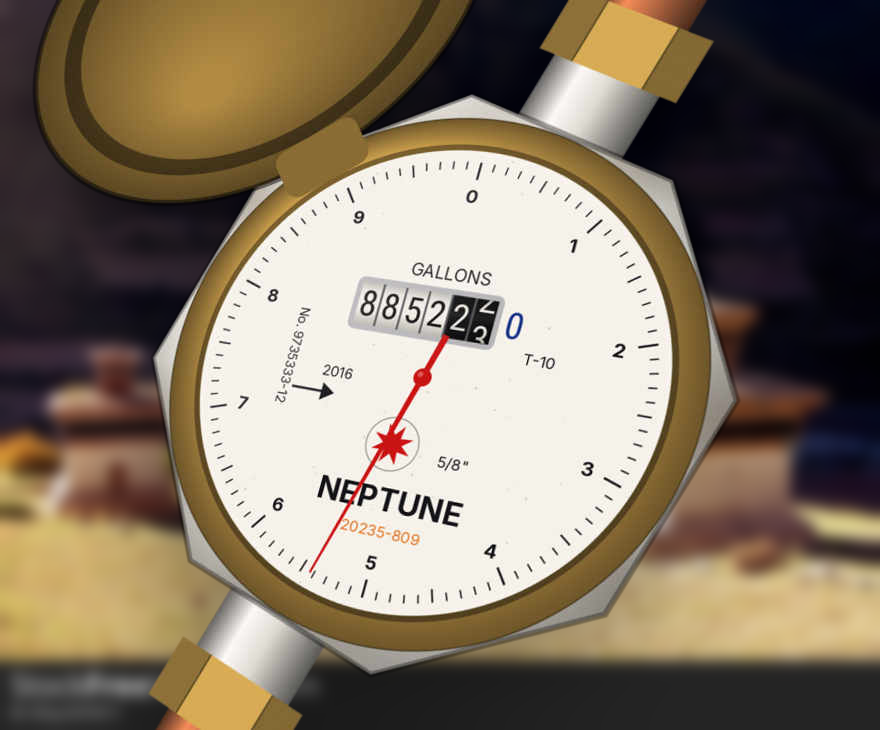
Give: 8852225.4
